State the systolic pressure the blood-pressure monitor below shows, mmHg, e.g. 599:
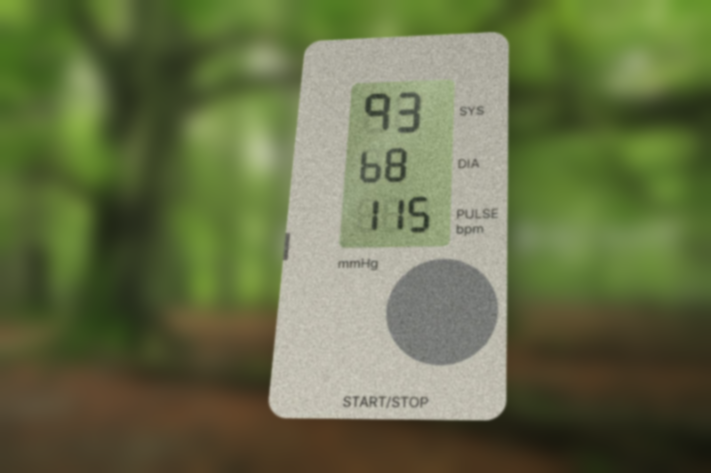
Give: 93
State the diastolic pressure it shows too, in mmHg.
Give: 68
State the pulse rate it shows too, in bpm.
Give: 115
